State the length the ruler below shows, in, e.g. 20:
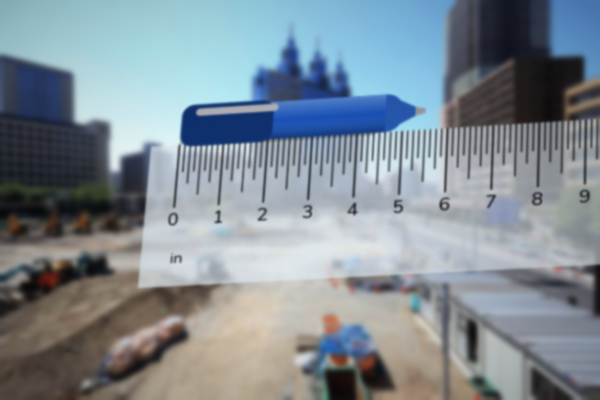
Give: 5.5
